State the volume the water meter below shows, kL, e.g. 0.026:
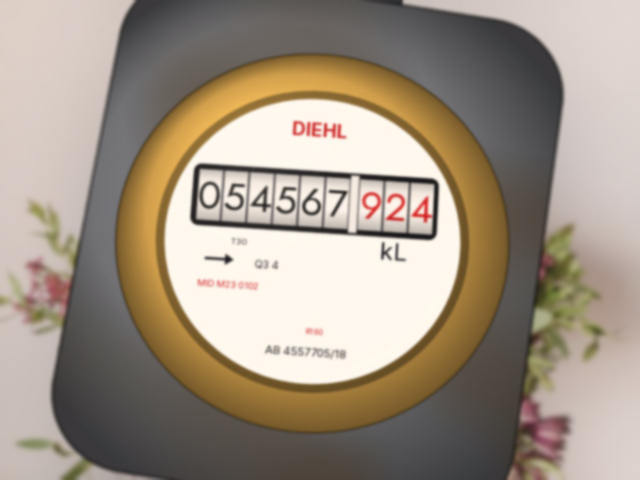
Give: 54567.924
